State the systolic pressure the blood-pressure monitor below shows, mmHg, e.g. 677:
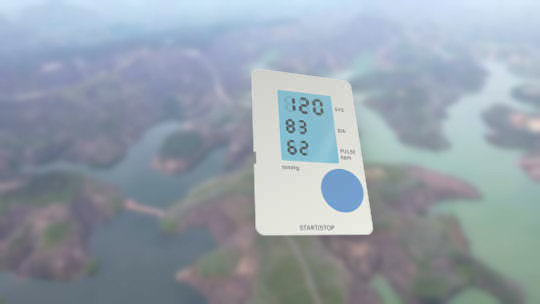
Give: 120
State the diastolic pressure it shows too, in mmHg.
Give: 83
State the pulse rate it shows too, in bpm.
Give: 62
